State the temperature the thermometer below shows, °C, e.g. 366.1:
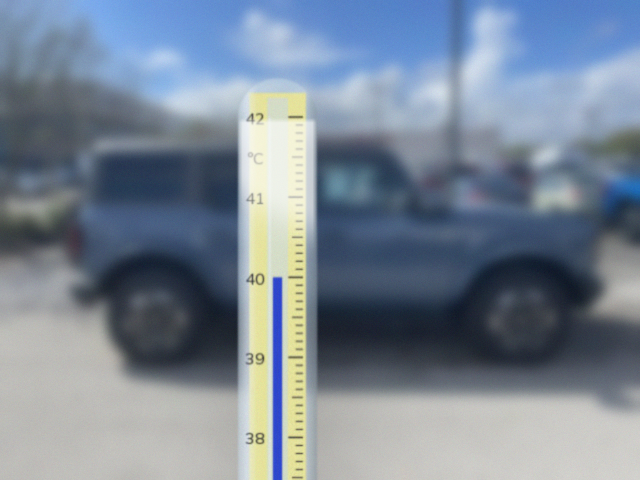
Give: 40
